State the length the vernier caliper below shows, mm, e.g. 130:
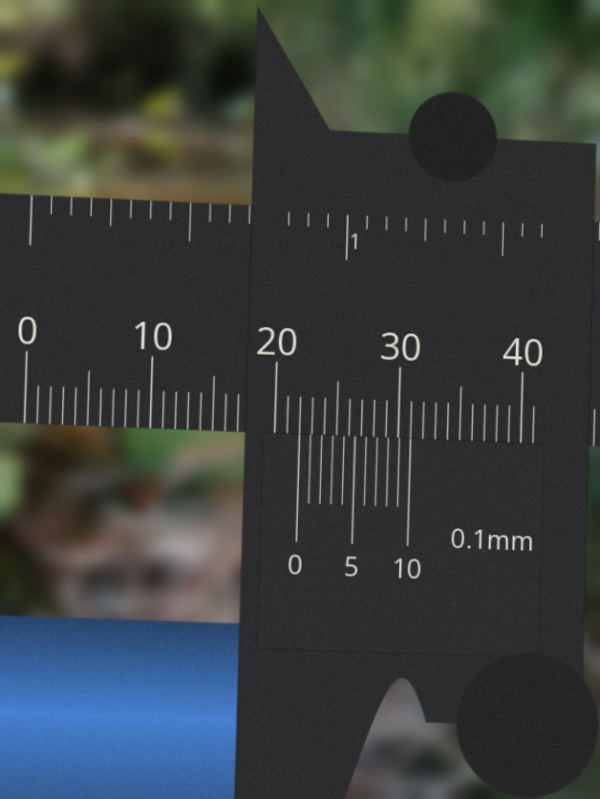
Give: 22.0
